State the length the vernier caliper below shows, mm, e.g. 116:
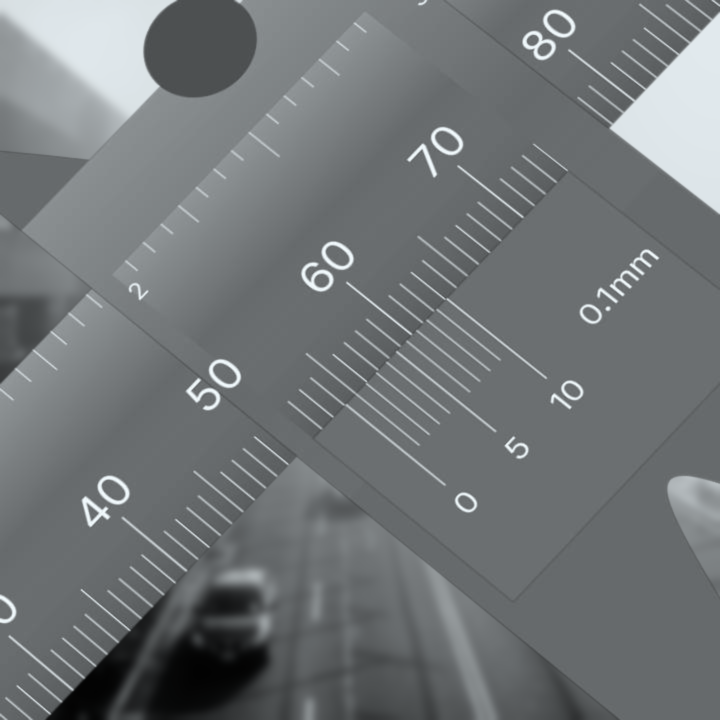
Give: 54.1
